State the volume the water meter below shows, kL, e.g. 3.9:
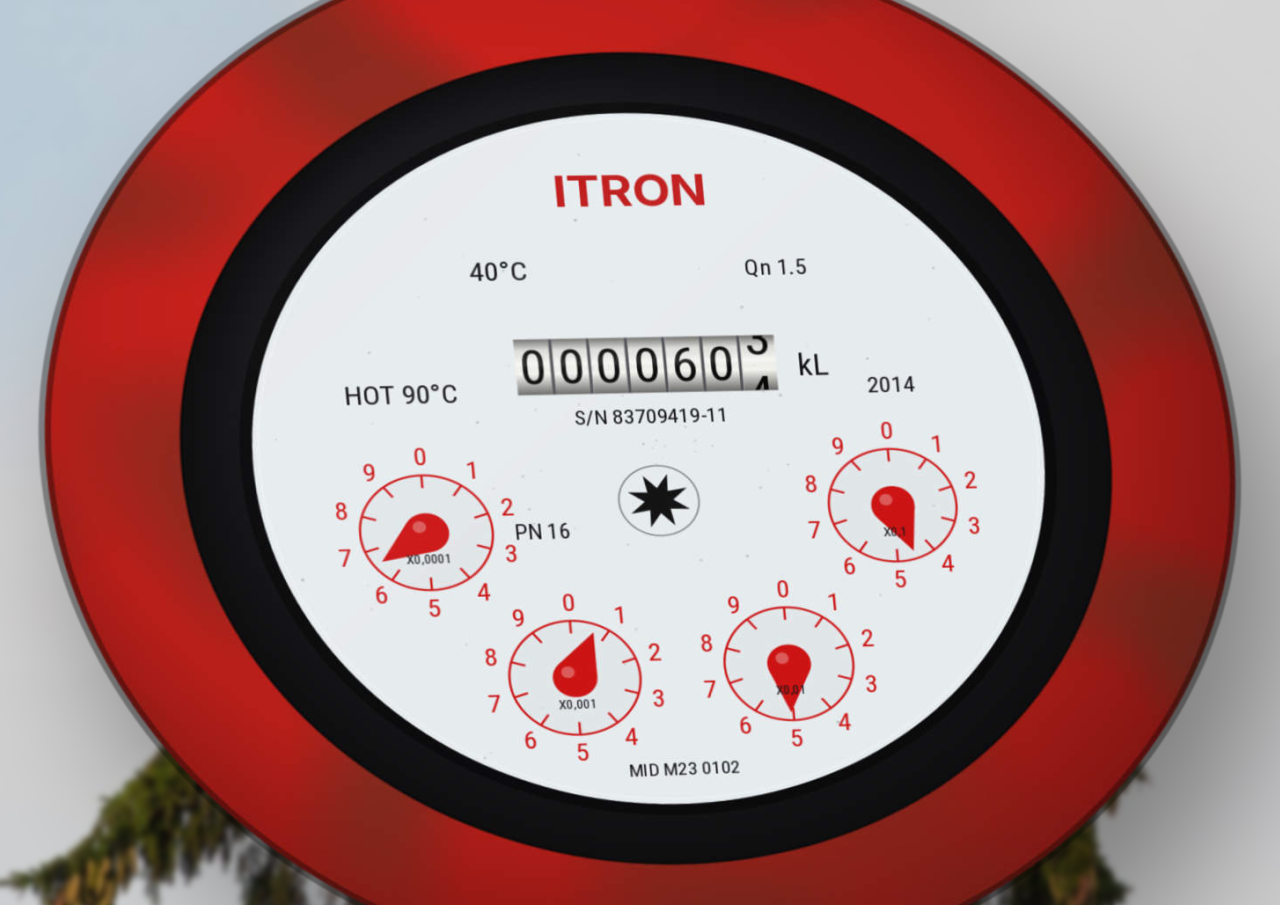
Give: 603.4506
